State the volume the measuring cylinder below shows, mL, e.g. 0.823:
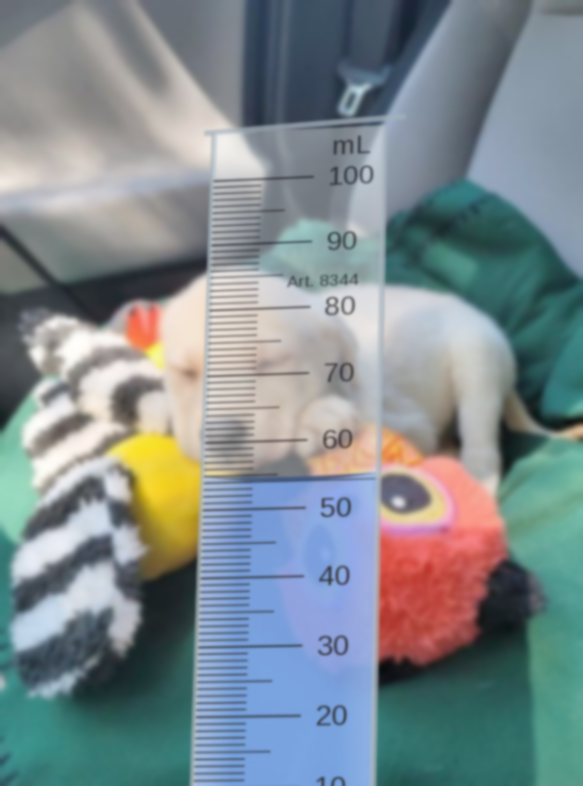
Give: 54
